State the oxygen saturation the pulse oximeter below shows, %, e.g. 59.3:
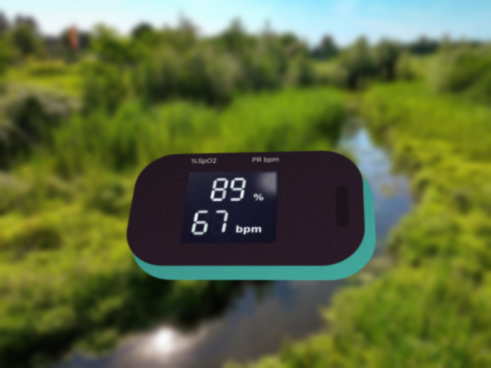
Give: 89
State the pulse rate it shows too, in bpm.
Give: 67
